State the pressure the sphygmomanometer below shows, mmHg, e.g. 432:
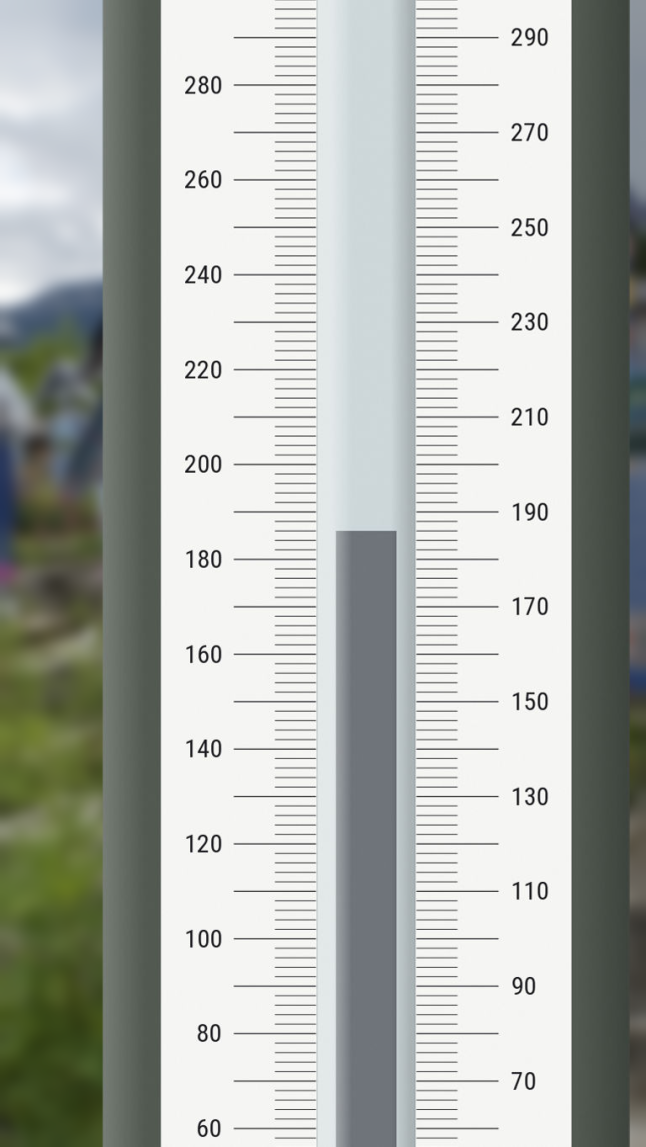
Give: 186
